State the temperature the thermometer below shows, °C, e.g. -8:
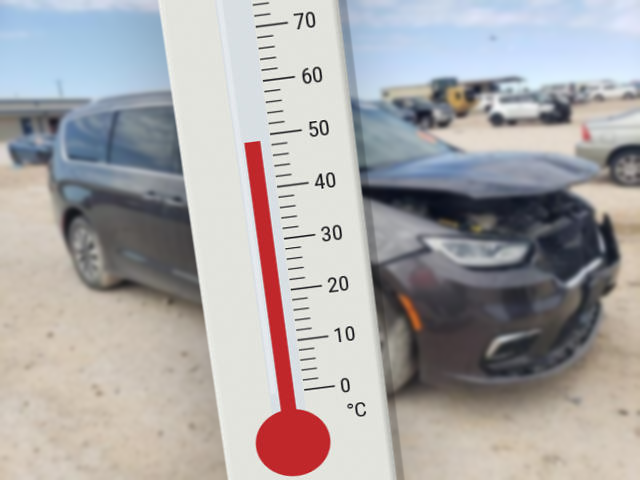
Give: 49
